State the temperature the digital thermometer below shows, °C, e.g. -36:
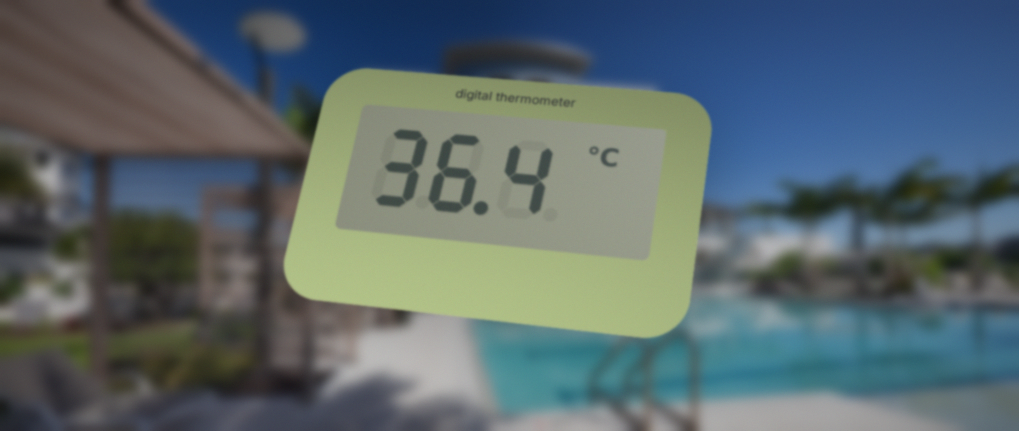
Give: 36.4
